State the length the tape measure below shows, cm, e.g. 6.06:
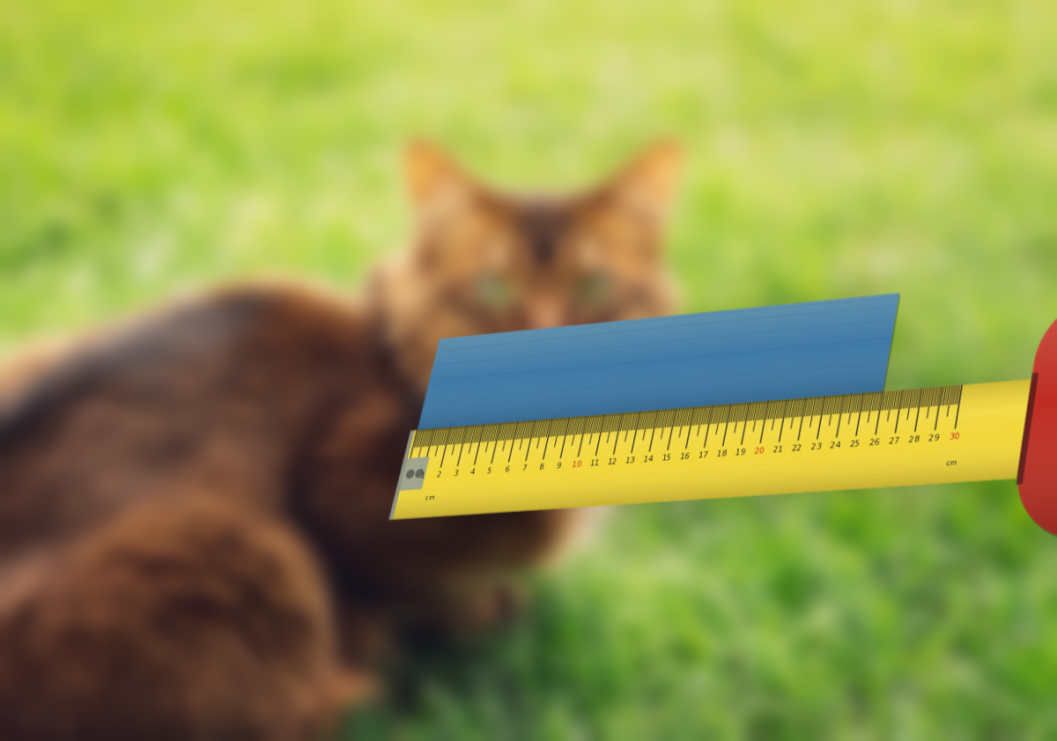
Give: 26
